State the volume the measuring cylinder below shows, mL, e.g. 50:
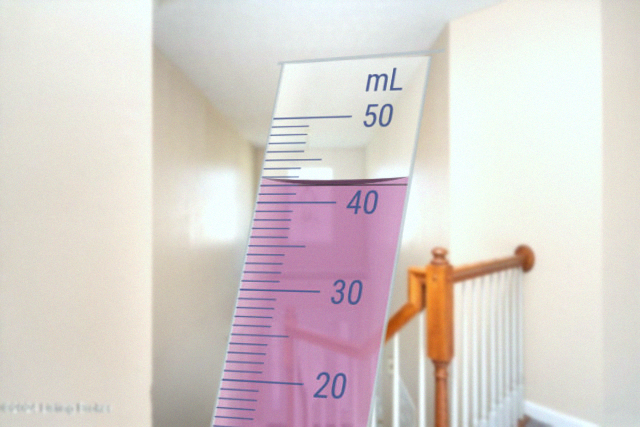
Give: 42
